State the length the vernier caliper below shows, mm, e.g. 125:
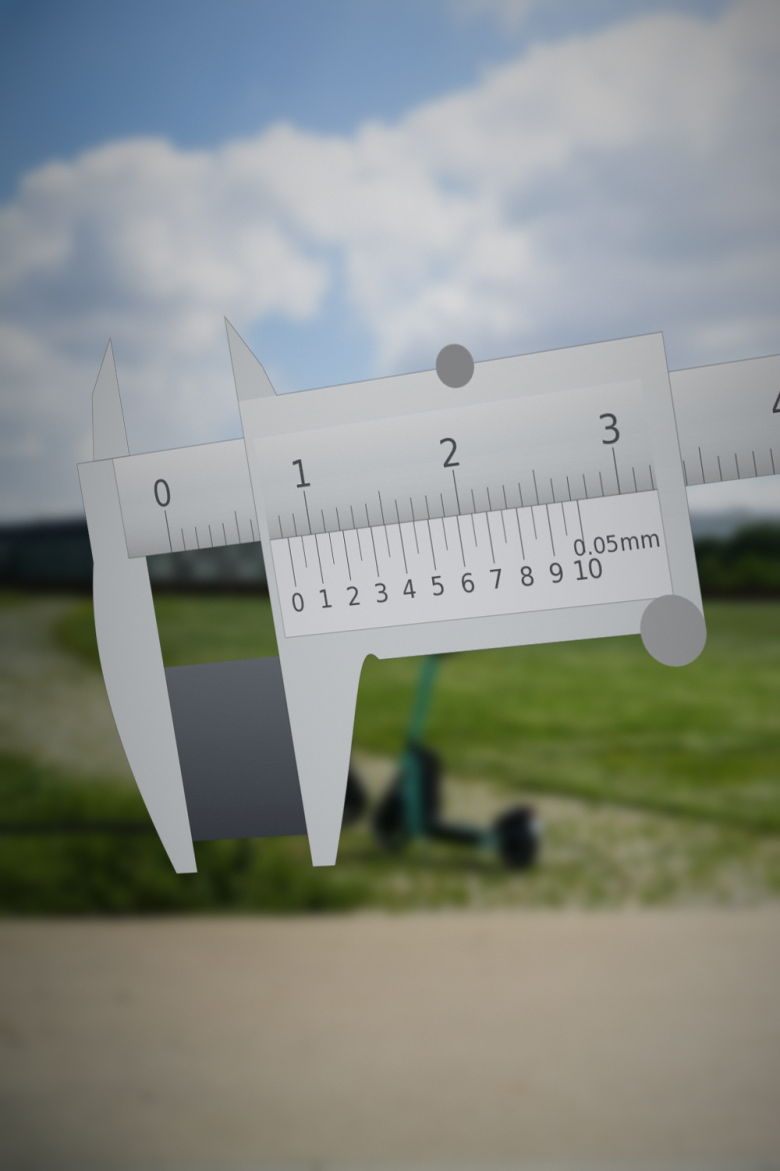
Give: 8.4
